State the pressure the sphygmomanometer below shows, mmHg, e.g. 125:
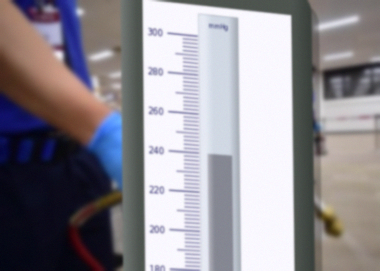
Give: 240
